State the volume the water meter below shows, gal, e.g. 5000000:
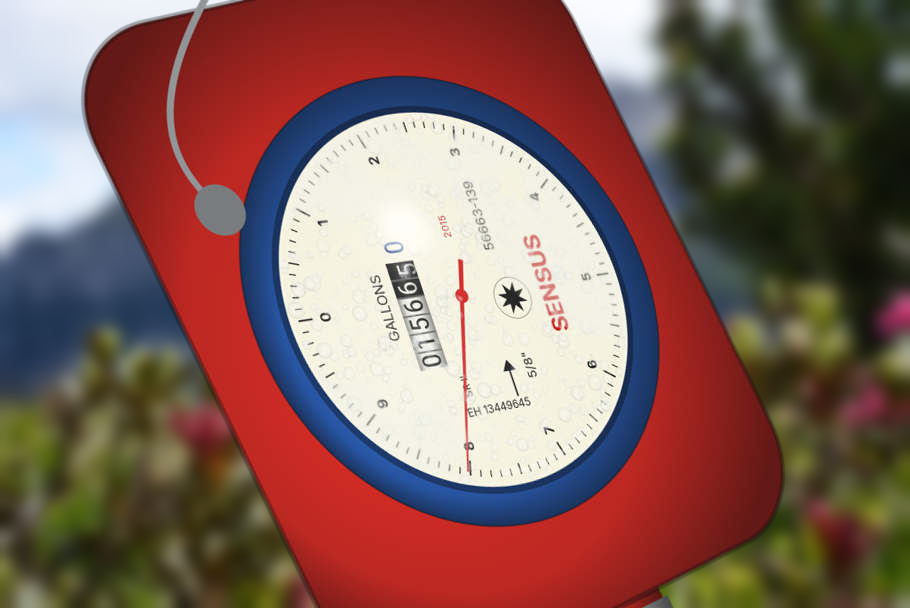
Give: 156648.0
